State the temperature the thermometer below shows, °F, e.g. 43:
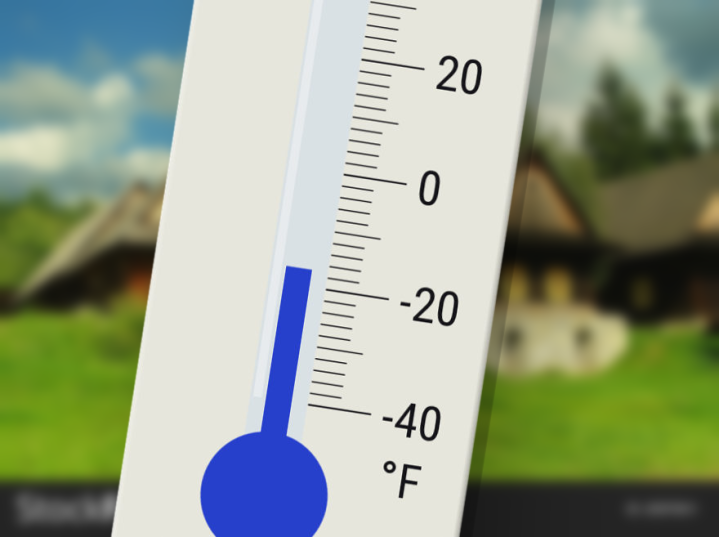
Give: -17
